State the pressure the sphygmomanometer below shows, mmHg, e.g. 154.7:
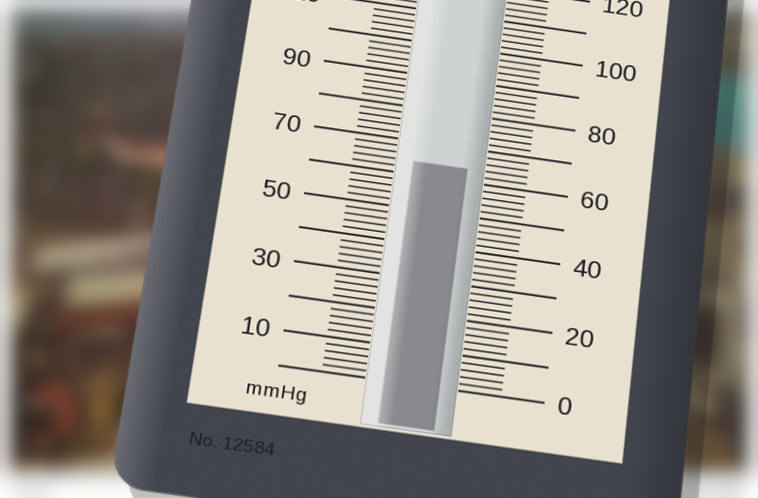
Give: 64
